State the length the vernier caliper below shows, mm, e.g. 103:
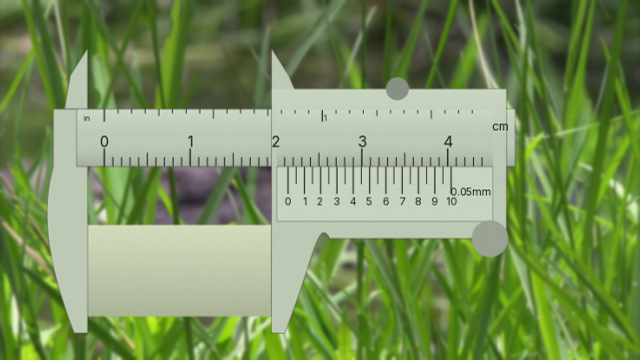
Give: 21.4
